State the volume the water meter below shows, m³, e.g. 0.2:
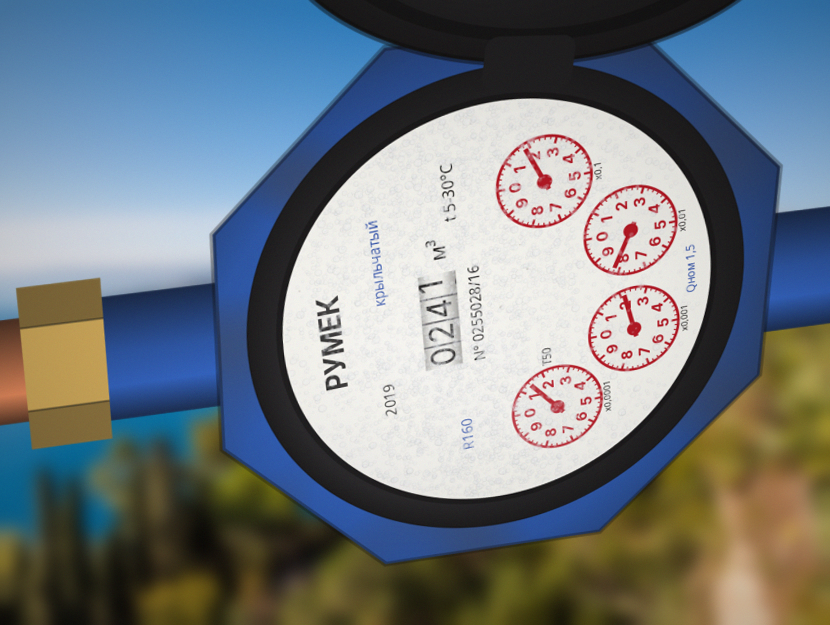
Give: 241.1821
